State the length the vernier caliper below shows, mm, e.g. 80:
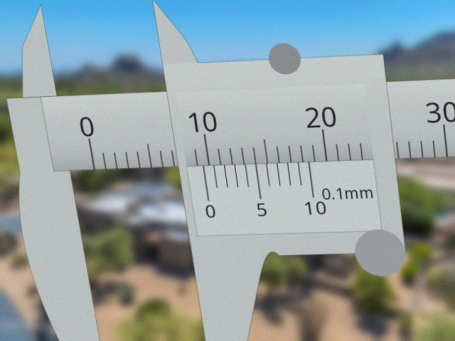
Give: 9.5
